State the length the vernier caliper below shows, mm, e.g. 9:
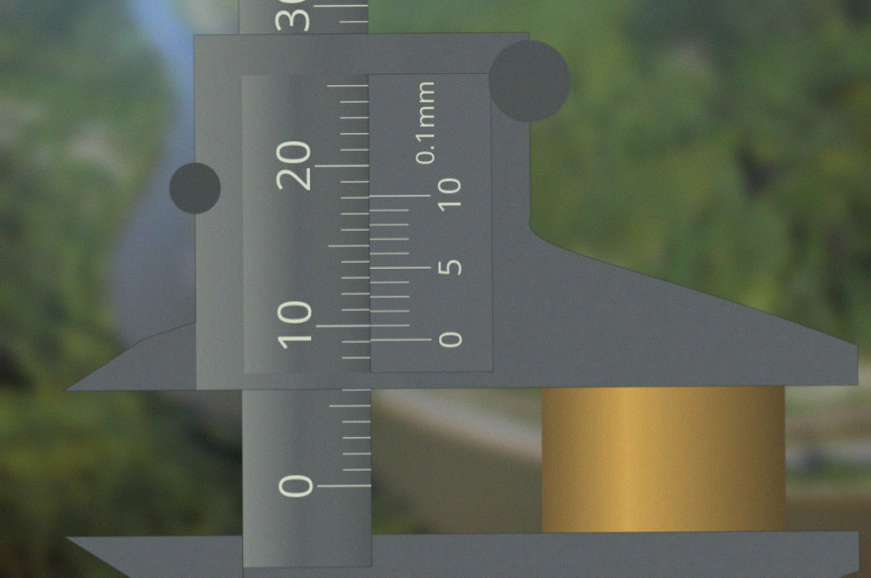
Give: 9.1
